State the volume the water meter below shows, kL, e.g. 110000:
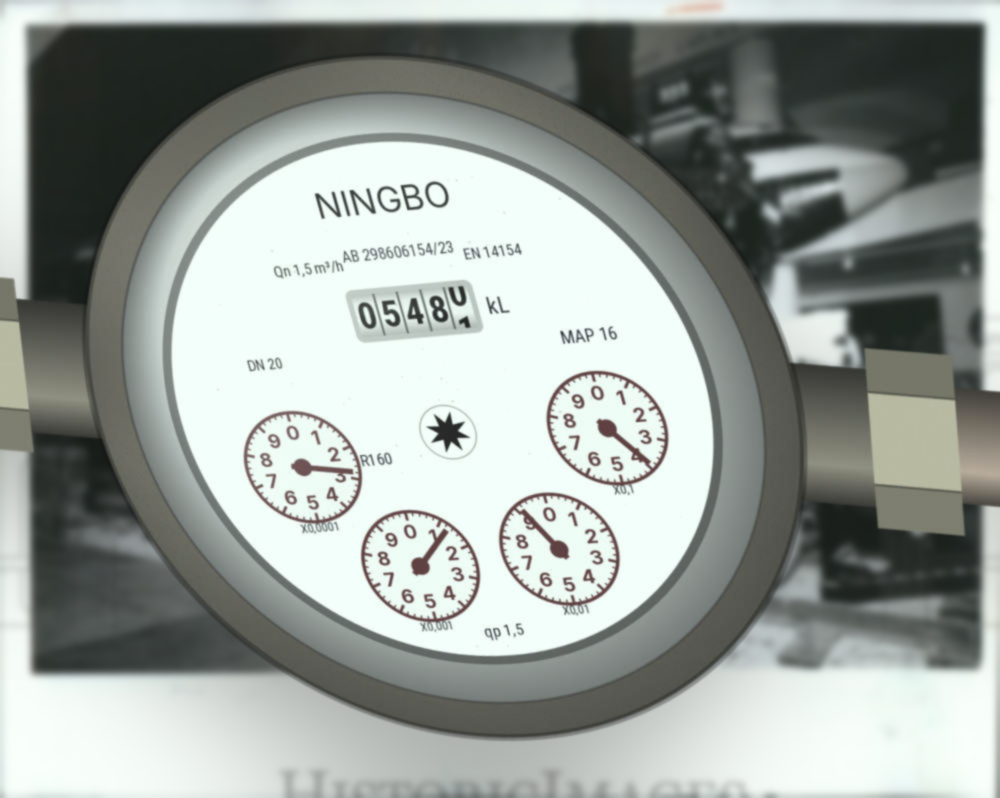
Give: 5480.3912
